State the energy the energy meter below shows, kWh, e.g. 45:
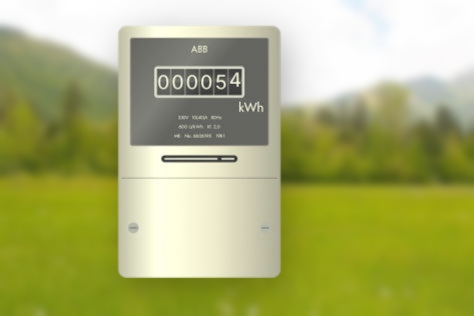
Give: 54
